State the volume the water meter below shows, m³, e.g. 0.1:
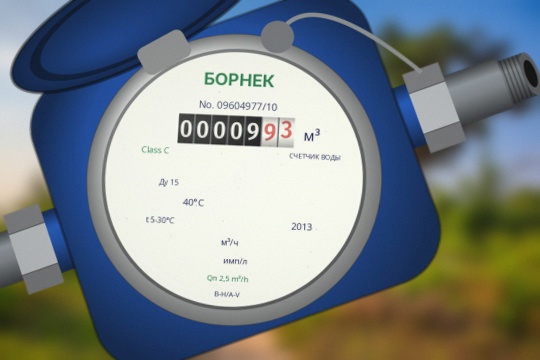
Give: 9.93
